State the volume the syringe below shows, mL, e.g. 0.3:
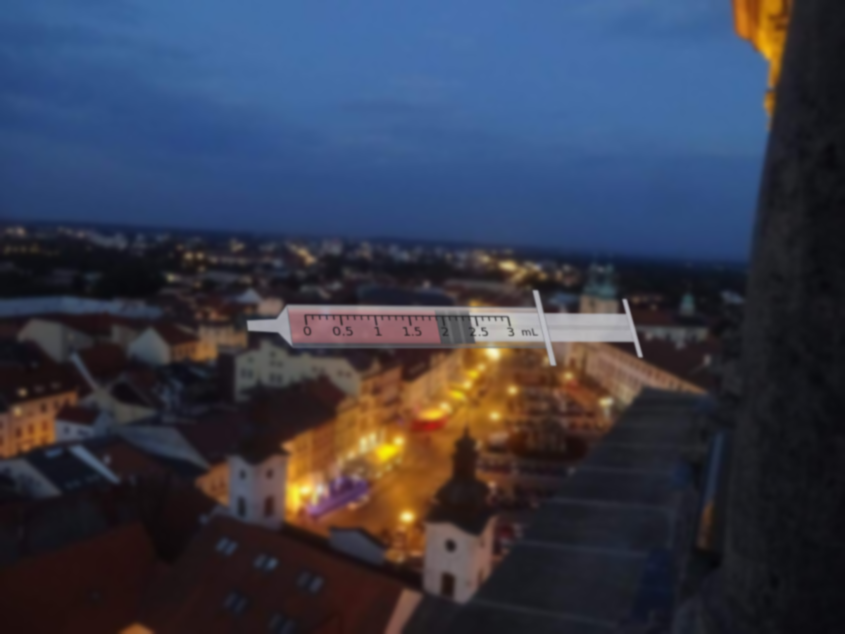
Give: 1.9
